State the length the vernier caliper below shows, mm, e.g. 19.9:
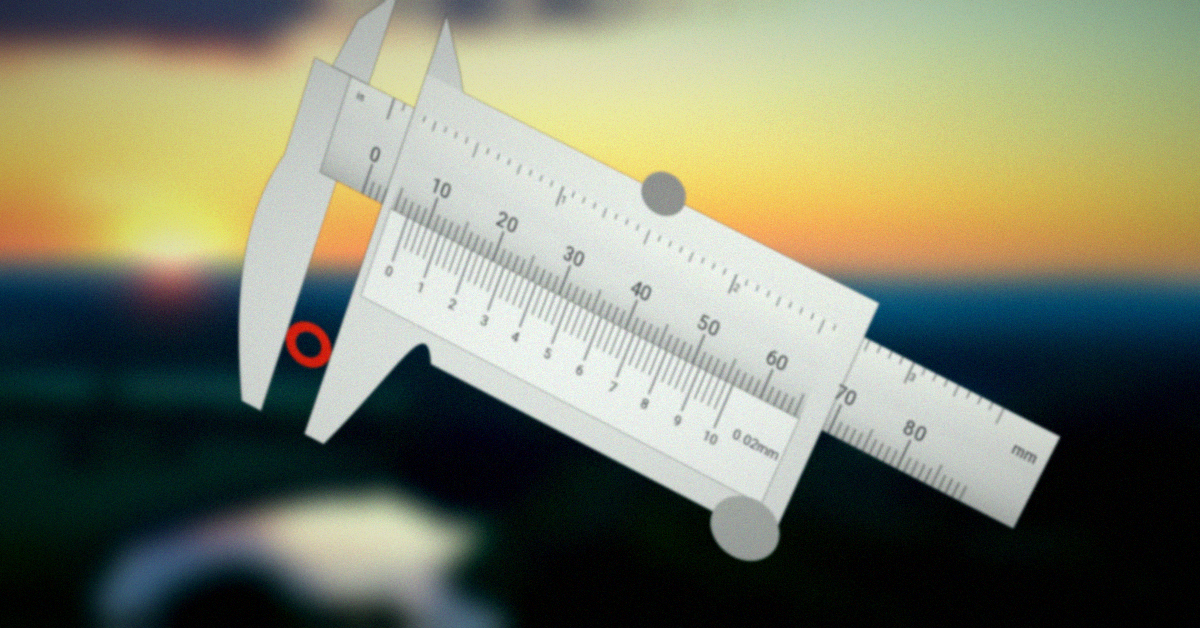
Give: 7.0
